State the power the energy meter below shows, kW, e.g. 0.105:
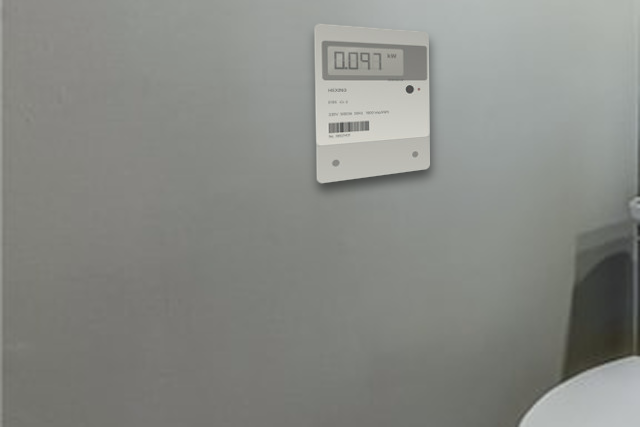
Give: 0.097
